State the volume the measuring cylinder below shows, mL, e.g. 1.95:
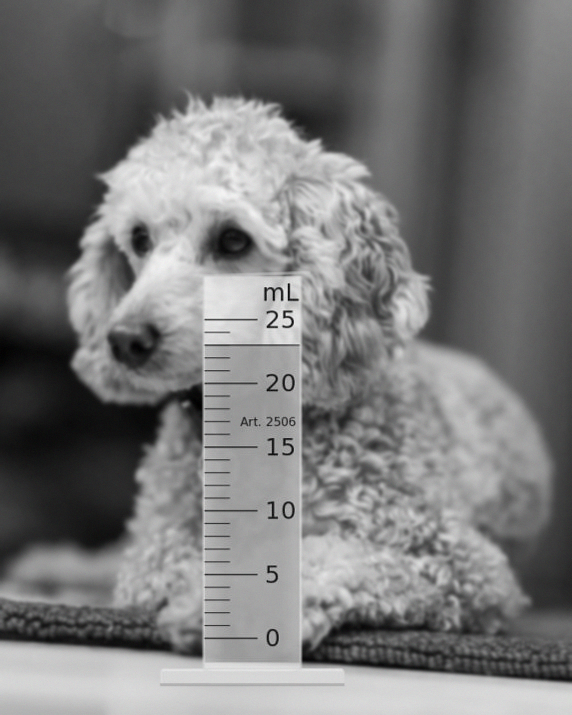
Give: 23
